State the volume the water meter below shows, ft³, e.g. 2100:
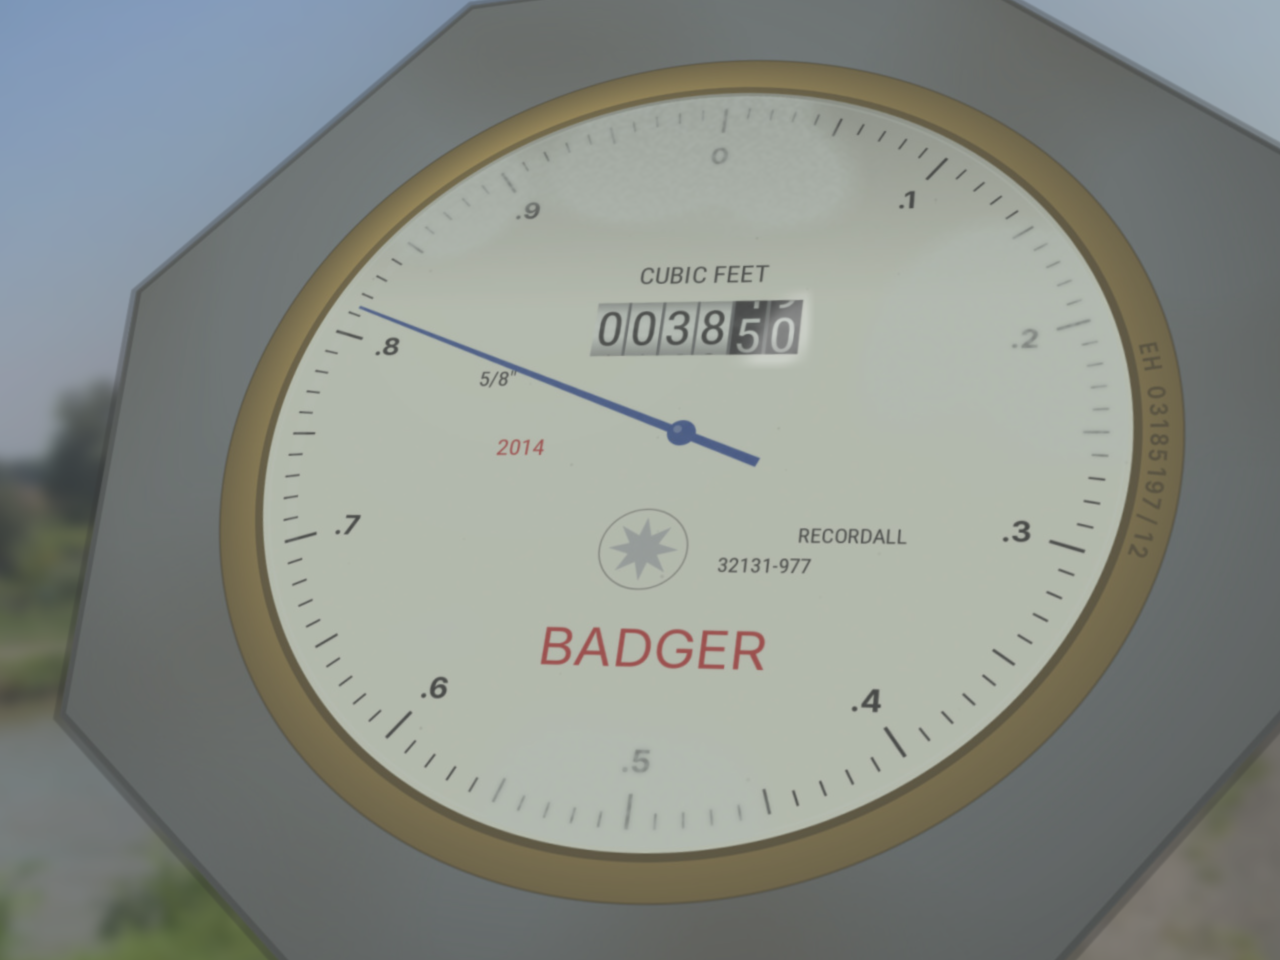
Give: 3849.81
